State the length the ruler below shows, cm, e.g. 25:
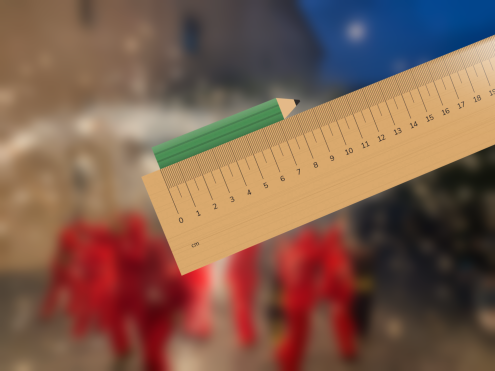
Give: 8.5
